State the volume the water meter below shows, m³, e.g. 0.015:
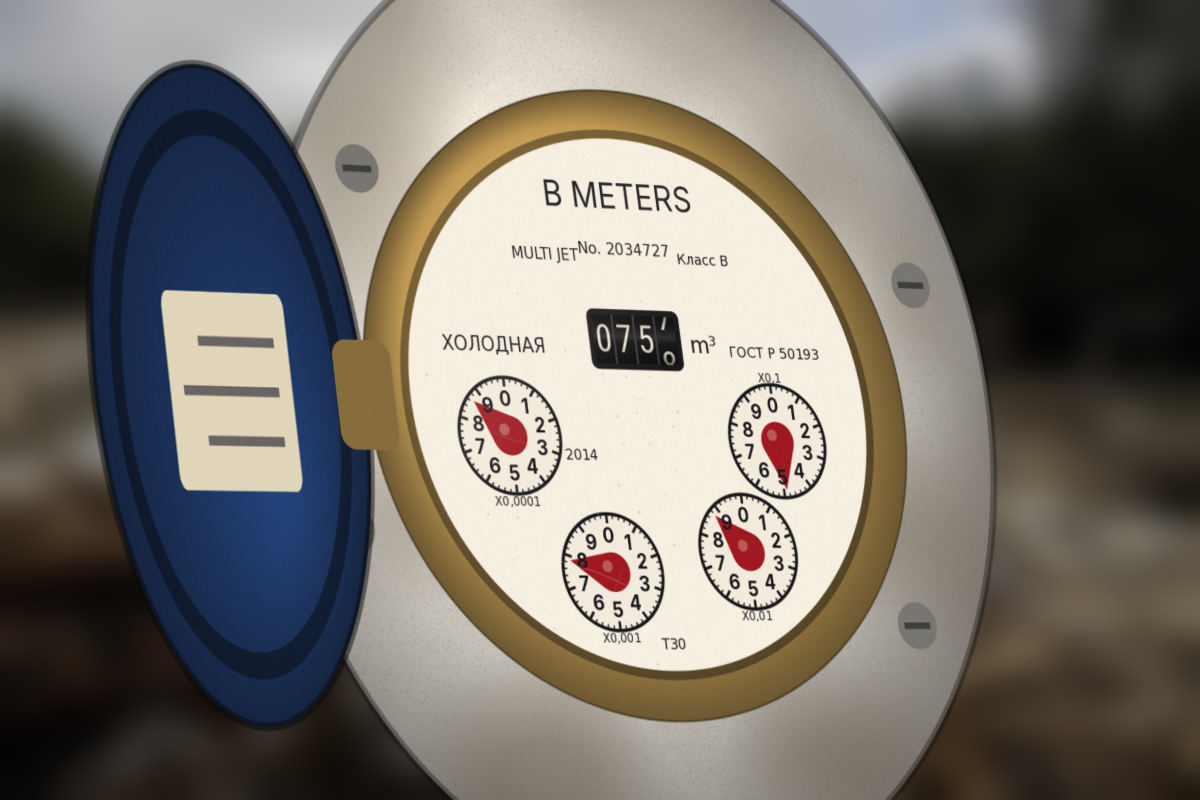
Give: 757.4878
